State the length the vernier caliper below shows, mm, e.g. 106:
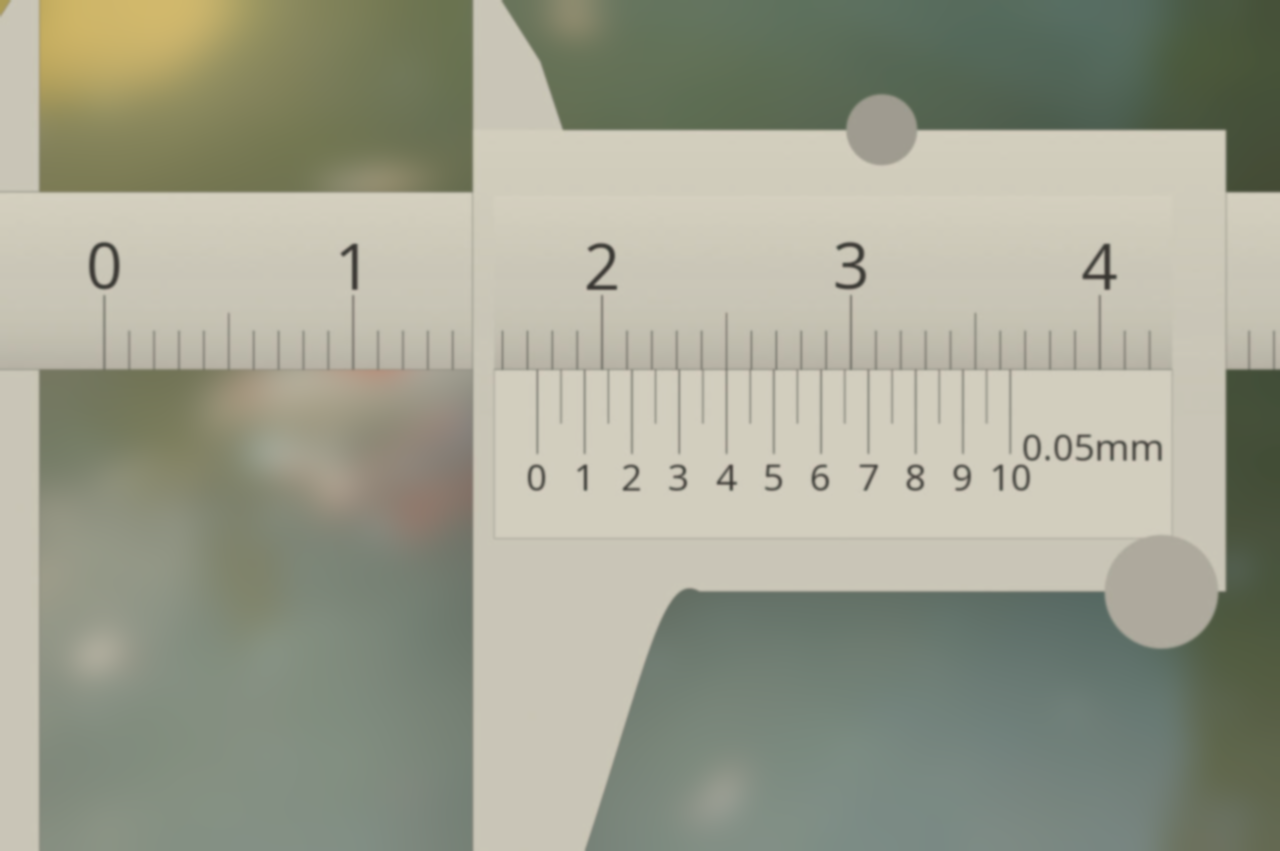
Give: 17.4
